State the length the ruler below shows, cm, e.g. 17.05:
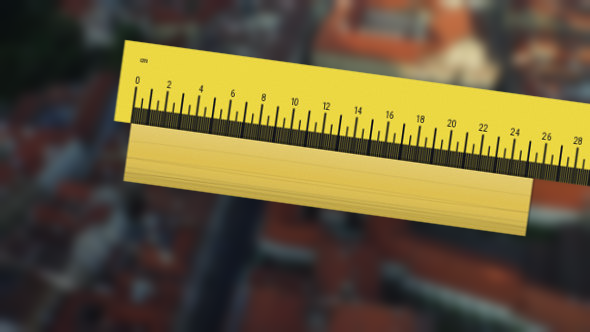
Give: 25.5
